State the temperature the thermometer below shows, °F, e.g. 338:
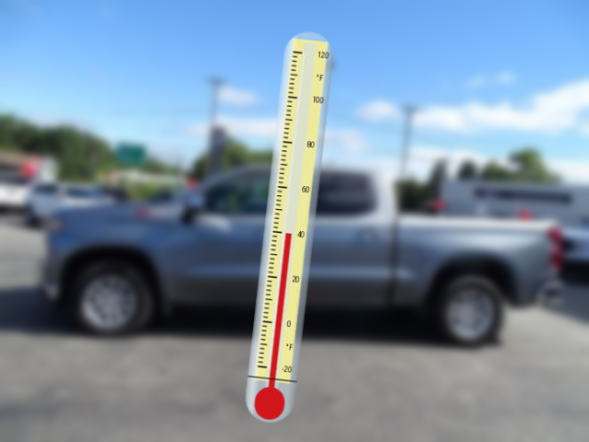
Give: 40
